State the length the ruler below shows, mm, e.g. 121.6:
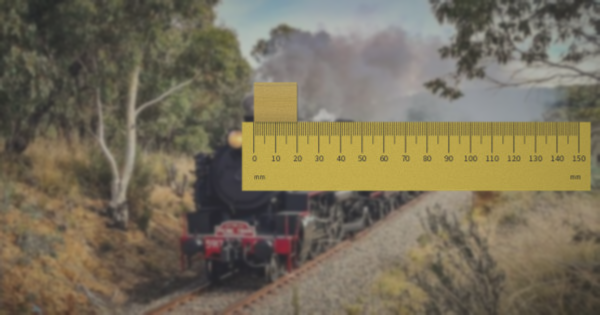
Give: 20
